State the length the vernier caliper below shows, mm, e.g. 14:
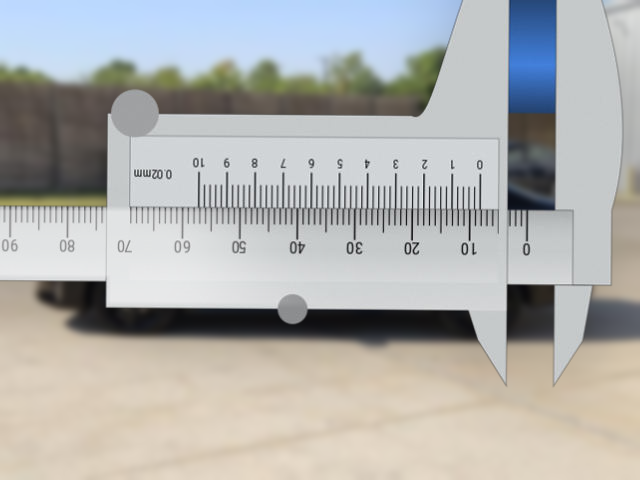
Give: 8.2
